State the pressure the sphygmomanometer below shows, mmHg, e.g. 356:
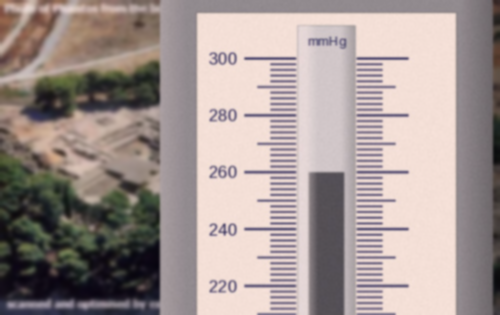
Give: 260
